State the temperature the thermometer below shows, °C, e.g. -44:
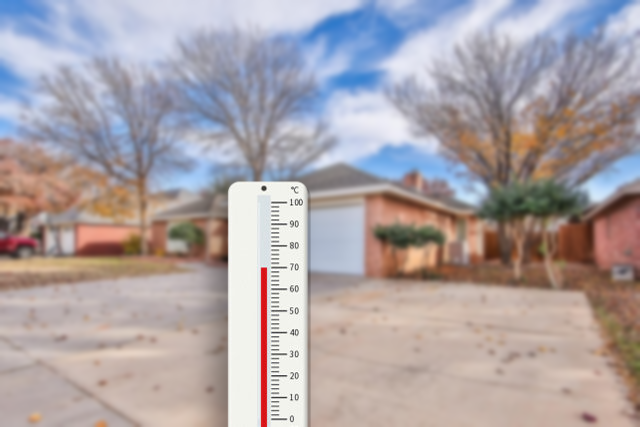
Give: 70
